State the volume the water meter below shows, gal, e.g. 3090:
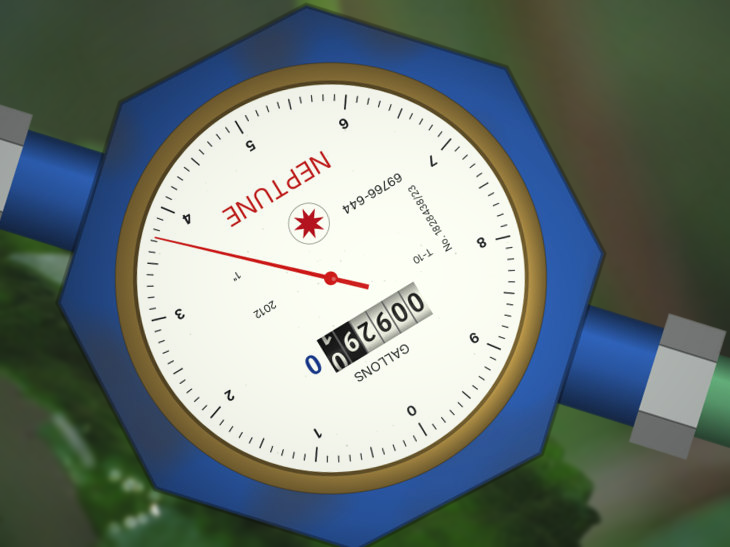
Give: 92903.7
